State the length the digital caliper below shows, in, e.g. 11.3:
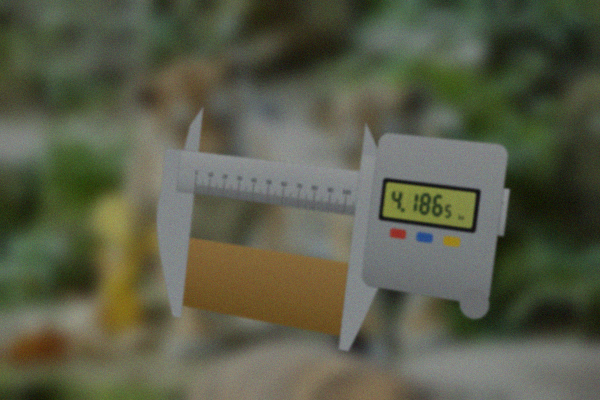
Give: 4.1865
